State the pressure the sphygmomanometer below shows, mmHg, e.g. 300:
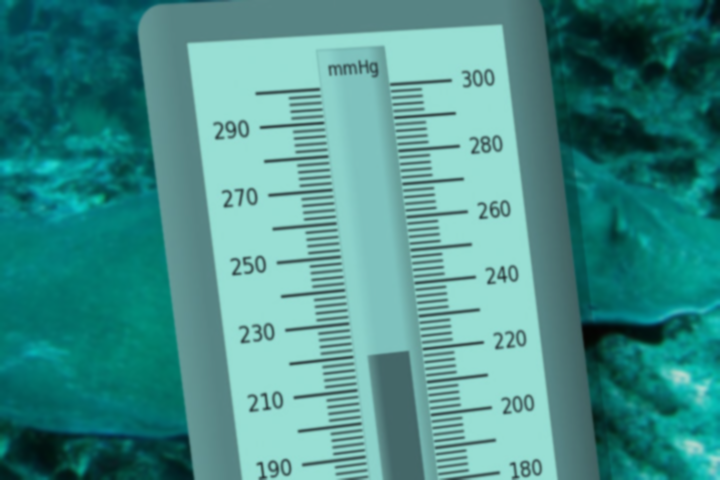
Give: 220
